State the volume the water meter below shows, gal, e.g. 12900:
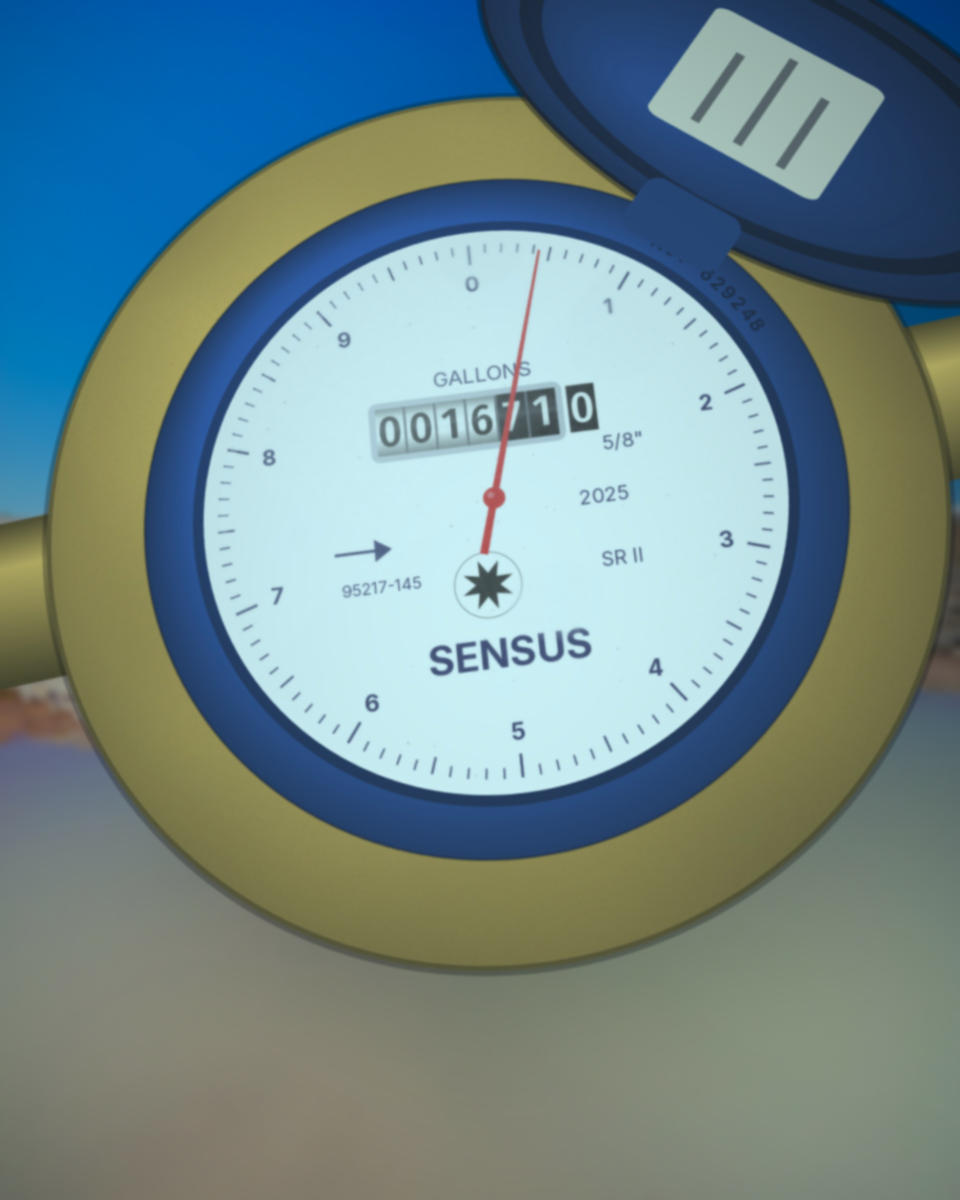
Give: 16710.4
